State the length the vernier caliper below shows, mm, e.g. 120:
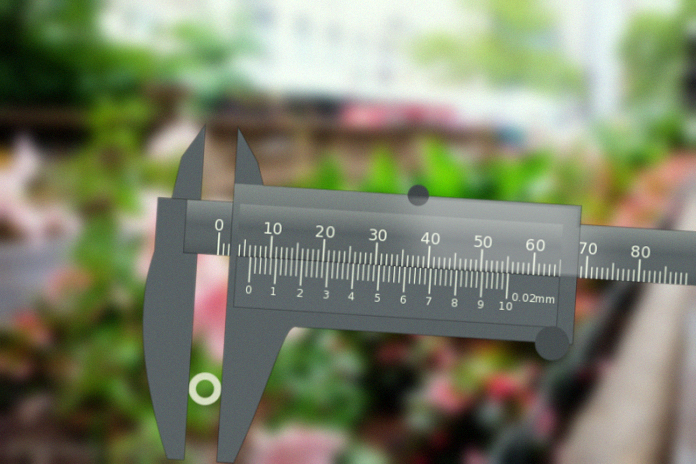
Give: 6.2
